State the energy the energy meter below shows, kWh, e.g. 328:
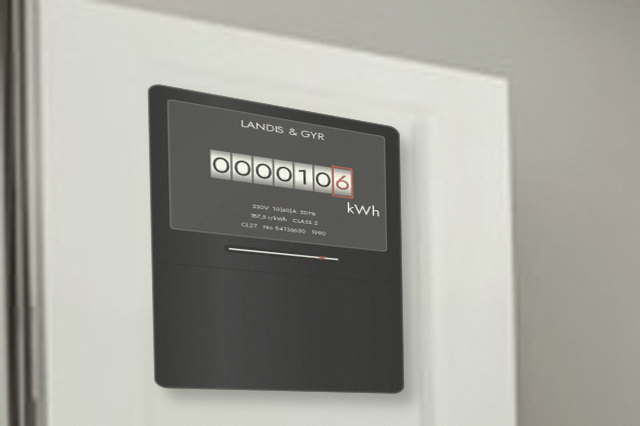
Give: 10.6
